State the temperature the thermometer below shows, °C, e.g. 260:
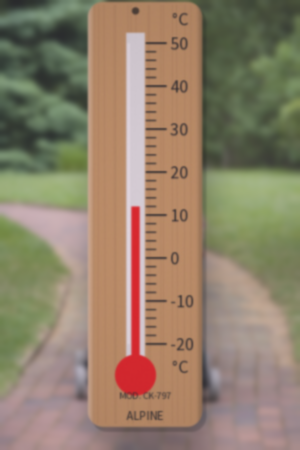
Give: 12
